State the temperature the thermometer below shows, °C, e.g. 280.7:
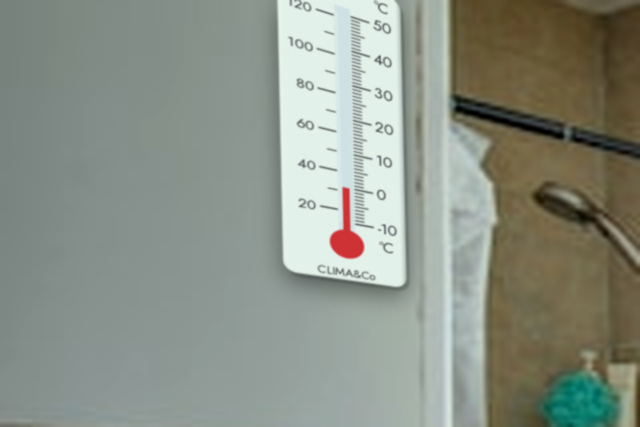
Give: 0
